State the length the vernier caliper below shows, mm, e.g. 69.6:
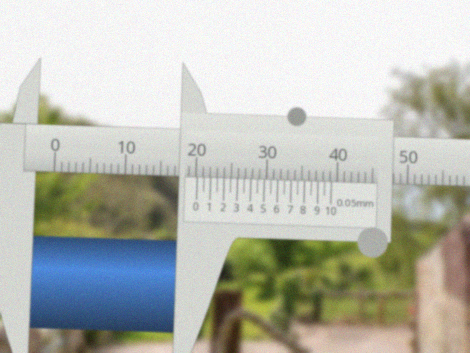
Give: 20.2
